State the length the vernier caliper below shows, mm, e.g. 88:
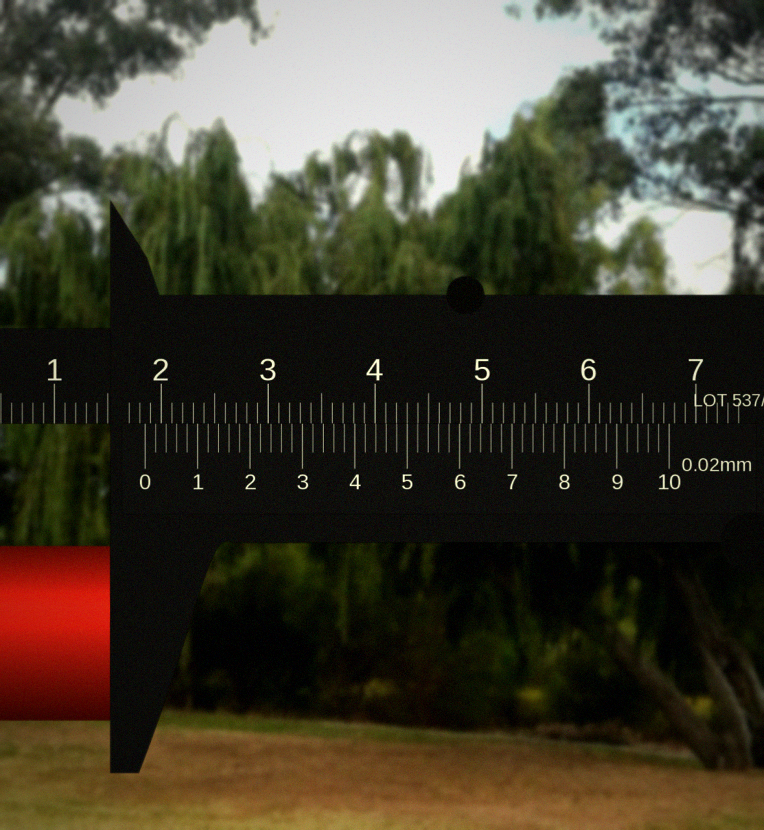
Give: 18.5
